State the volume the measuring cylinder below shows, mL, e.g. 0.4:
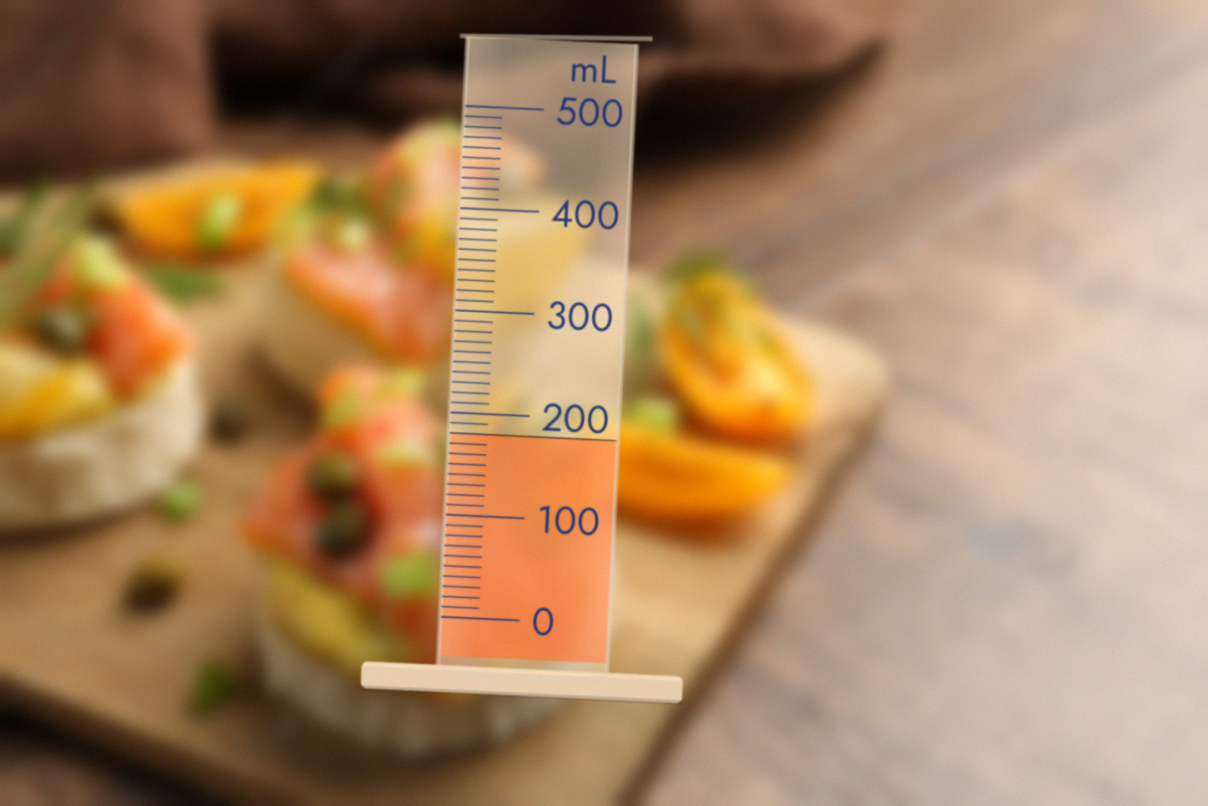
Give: 180
